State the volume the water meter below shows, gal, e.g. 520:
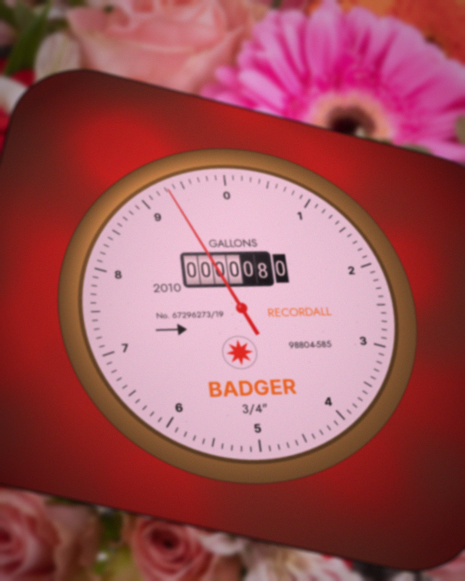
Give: 79.3
